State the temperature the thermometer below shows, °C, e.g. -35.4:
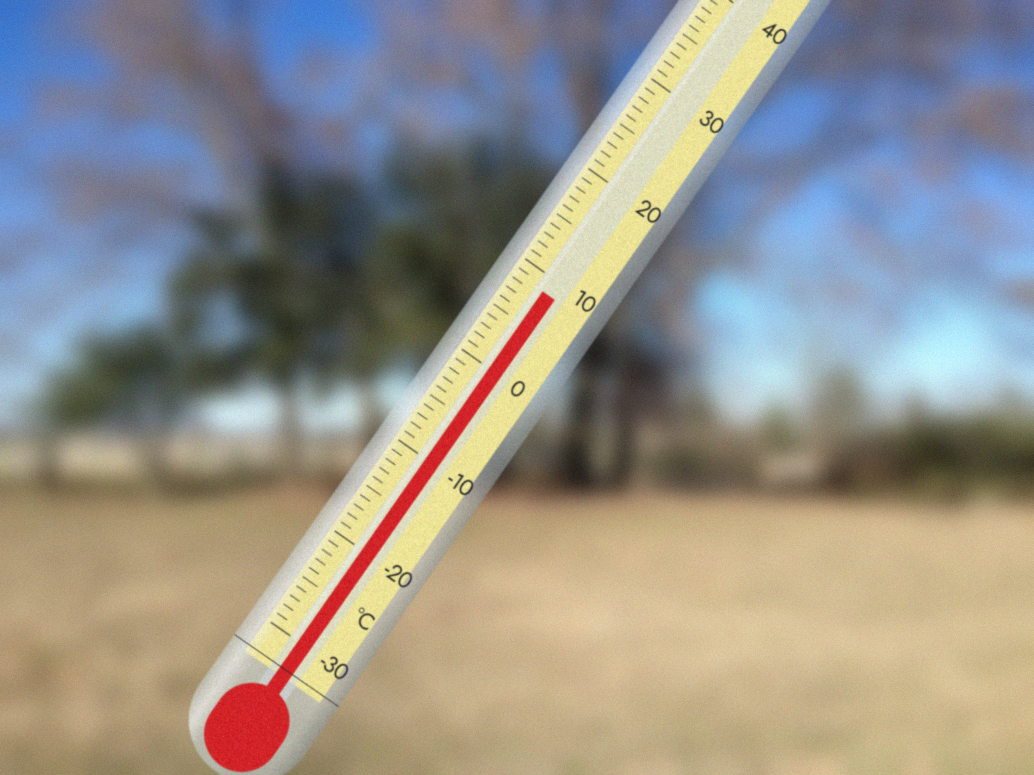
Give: 8.5
